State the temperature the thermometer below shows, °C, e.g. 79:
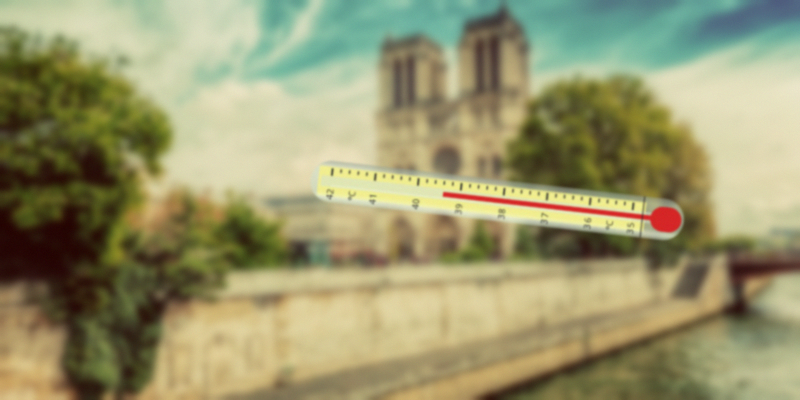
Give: 39.4
